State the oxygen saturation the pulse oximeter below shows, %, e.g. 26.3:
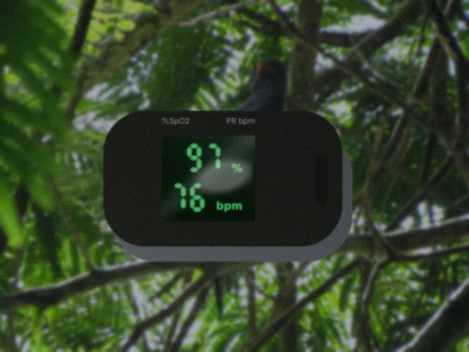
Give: 97
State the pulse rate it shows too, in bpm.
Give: 76
